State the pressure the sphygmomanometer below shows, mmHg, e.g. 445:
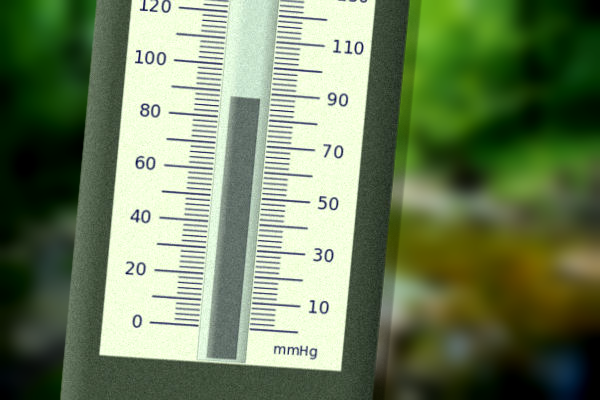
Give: 88
